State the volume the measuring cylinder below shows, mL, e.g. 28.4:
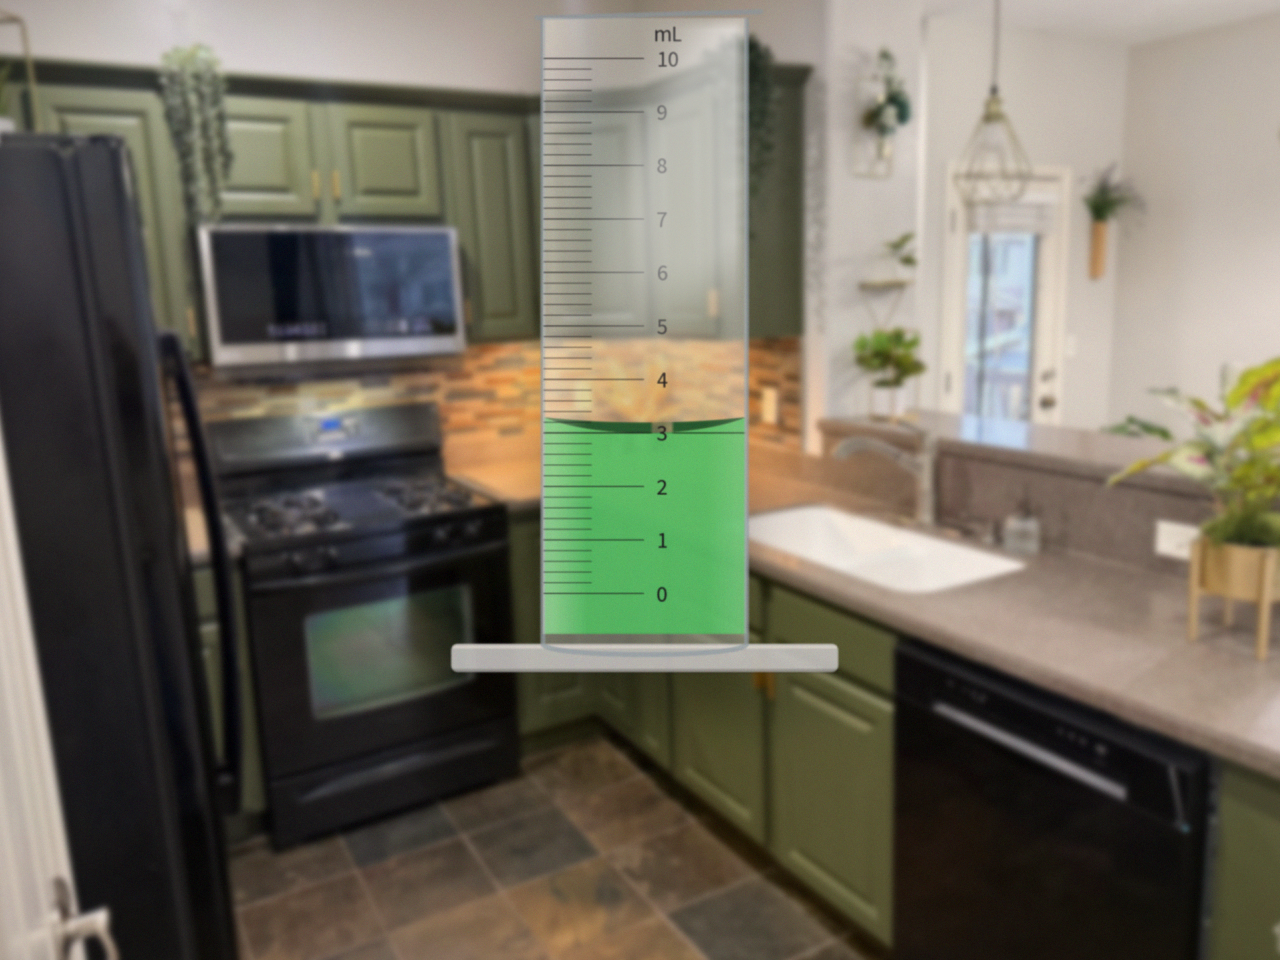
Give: 3
